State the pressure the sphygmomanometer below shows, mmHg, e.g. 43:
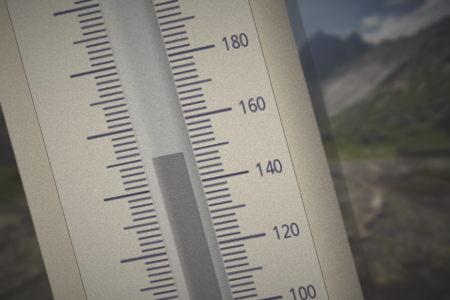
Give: 150
